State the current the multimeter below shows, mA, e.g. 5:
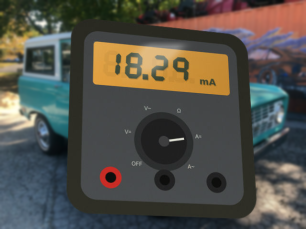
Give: 18.29
